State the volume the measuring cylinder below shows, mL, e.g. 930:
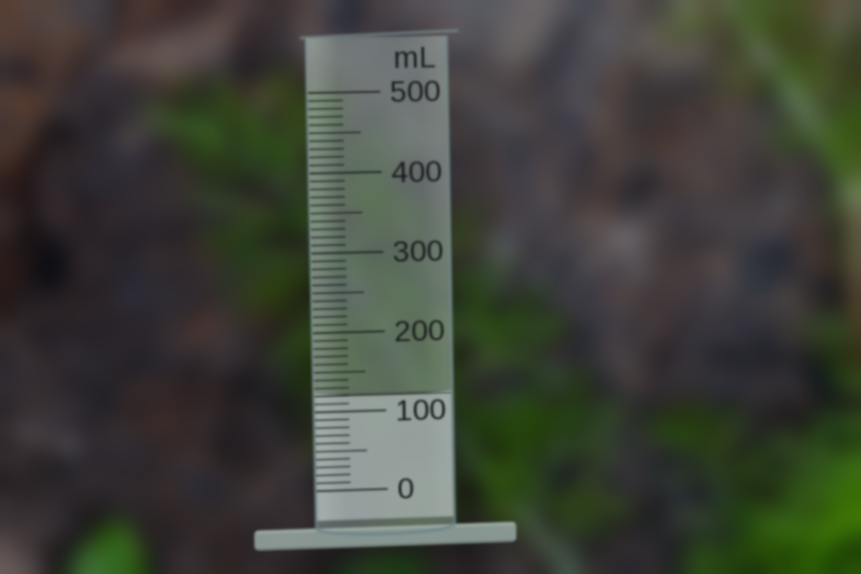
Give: 120
